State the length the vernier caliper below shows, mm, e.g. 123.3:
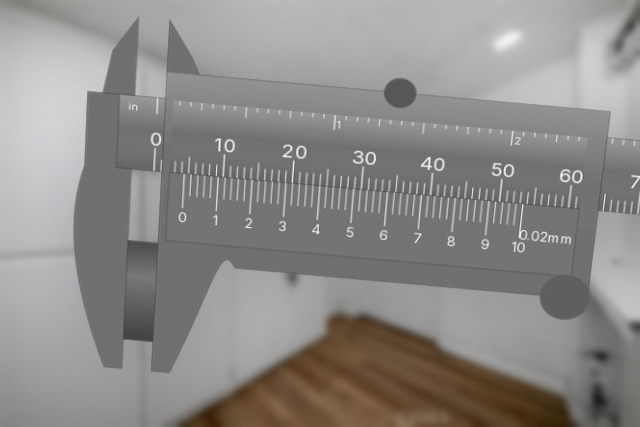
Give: 4.4
